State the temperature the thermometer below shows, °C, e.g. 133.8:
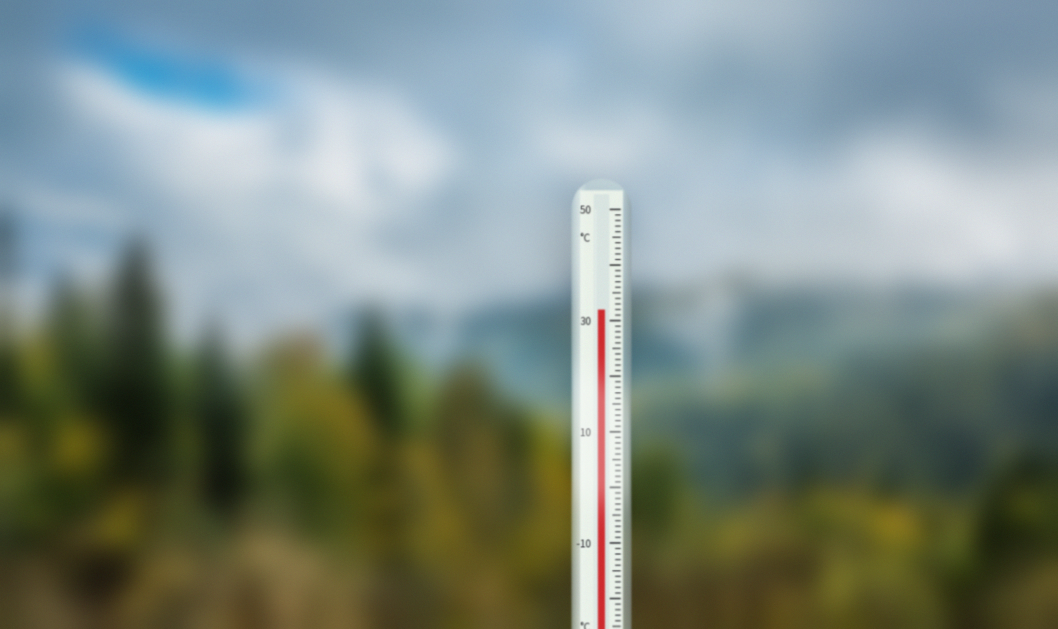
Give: 32
